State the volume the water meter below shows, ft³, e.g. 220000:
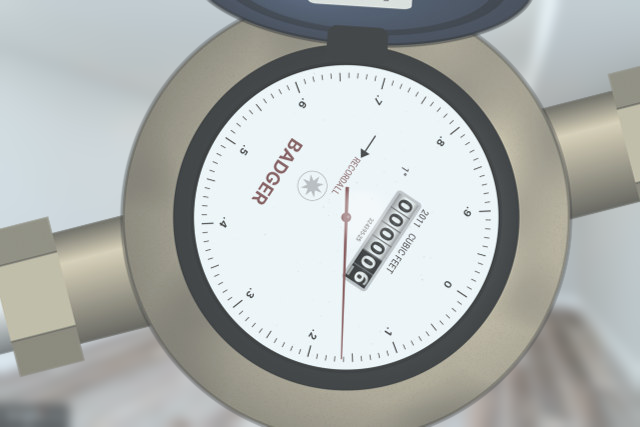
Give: 6.16
